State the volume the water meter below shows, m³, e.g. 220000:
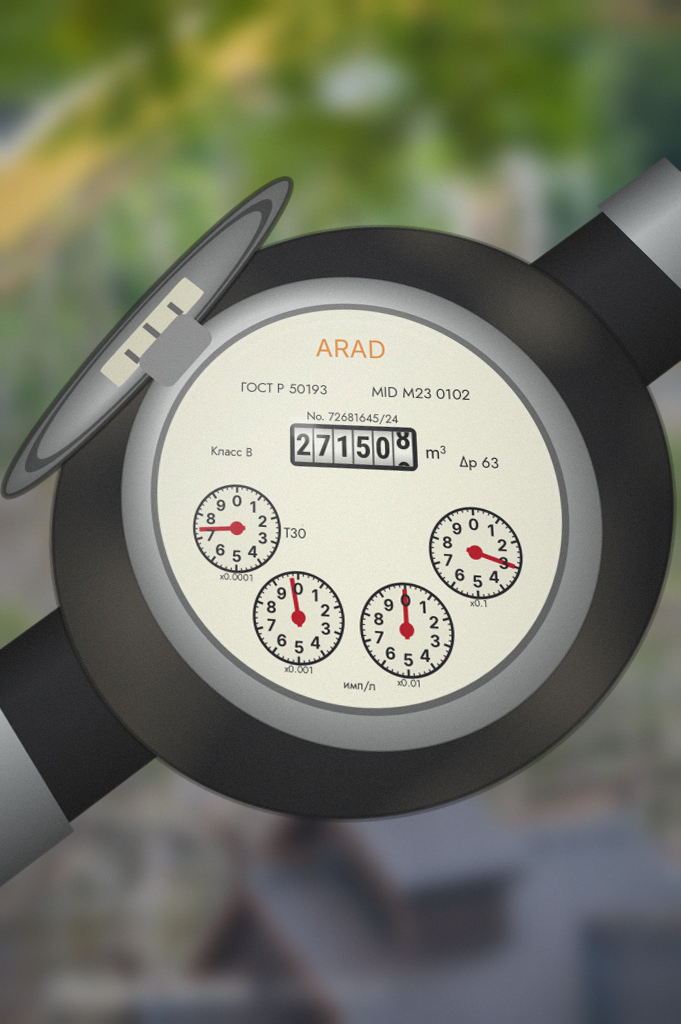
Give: 271508.2997
